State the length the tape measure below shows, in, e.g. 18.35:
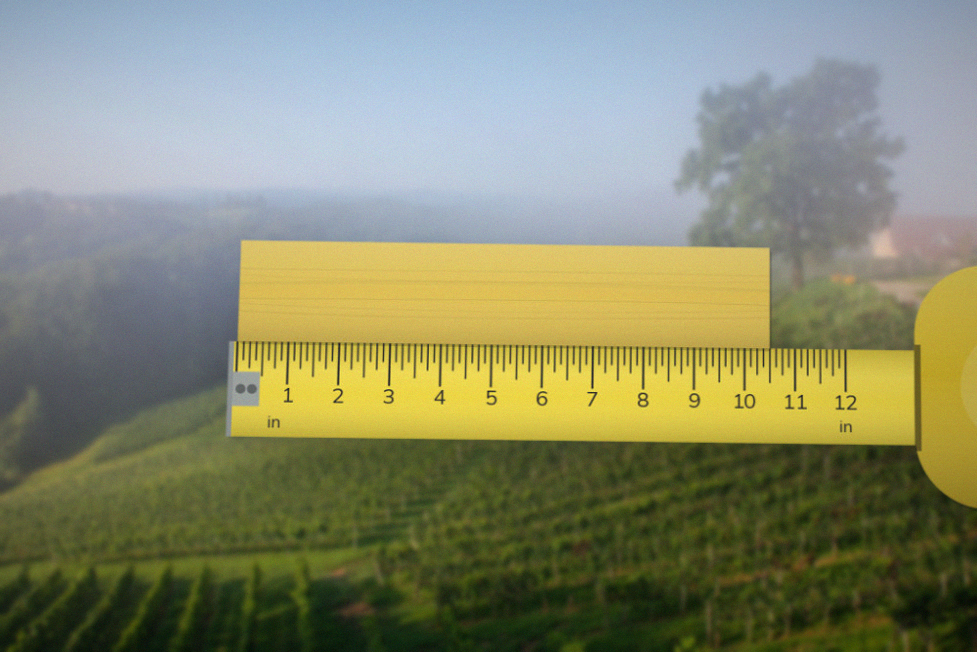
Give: 10.5
